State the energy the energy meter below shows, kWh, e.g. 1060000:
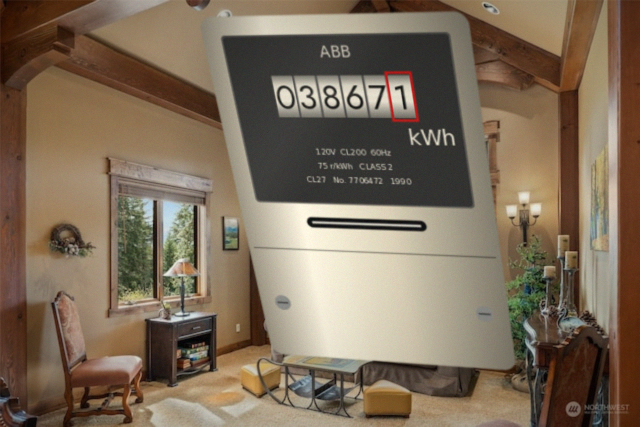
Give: 3867.1
